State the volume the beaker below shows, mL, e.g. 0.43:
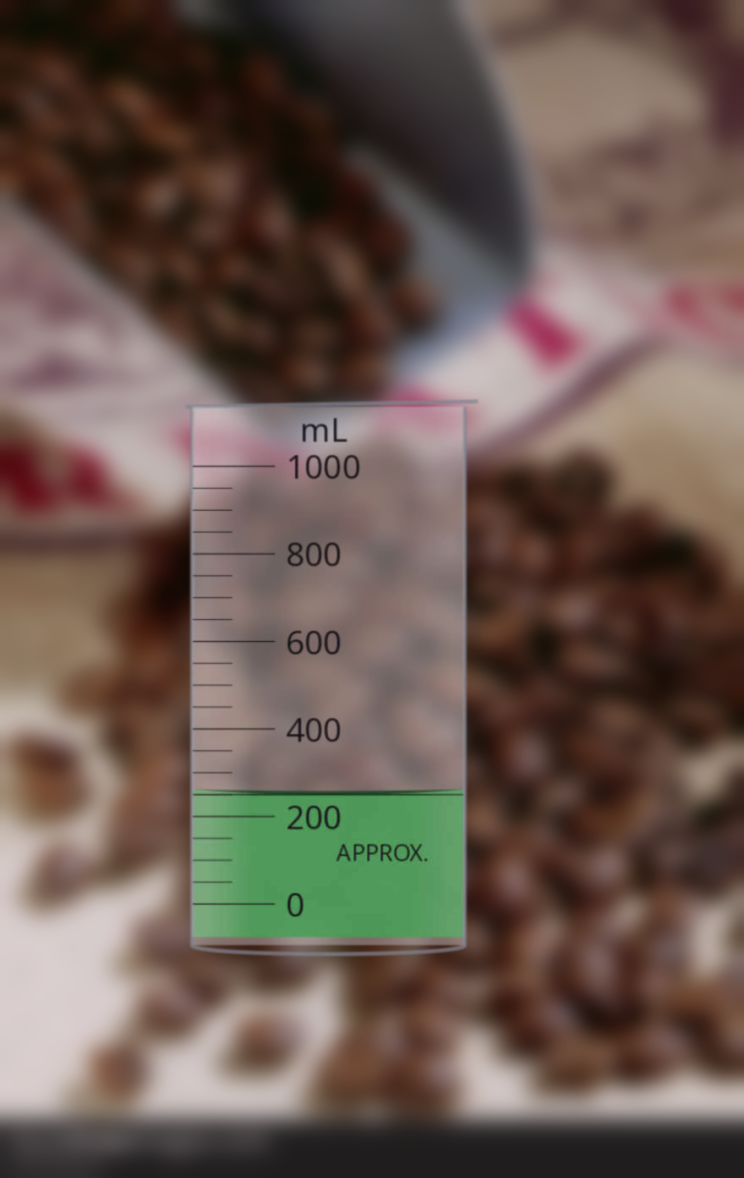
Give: 250
